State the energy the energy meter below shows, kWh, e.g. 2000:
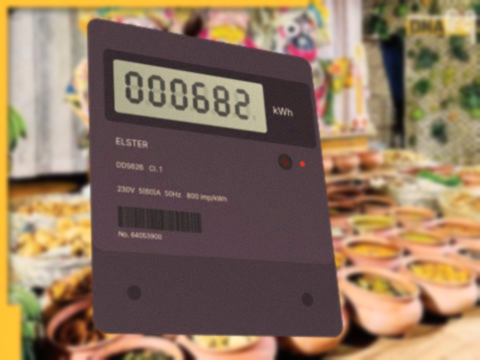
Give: 682
